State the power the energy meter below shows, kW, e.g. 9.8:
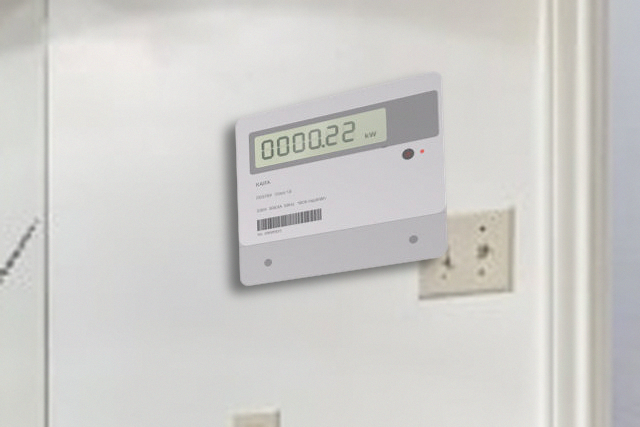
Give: 0.22
